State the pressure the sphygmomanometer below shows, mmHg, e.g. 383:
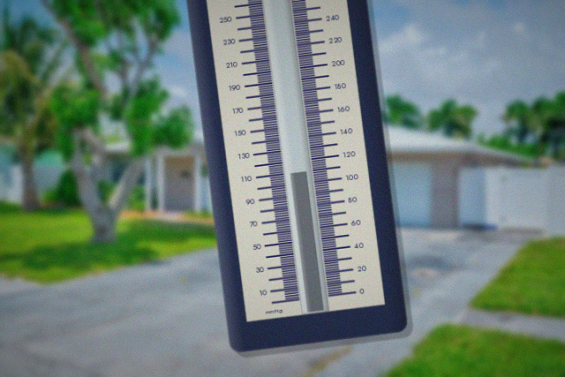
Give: 110
